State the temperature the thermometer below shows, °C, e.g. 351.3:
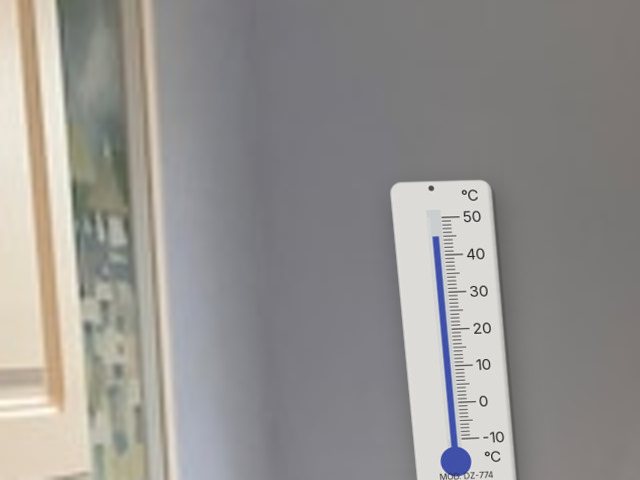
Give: 45
